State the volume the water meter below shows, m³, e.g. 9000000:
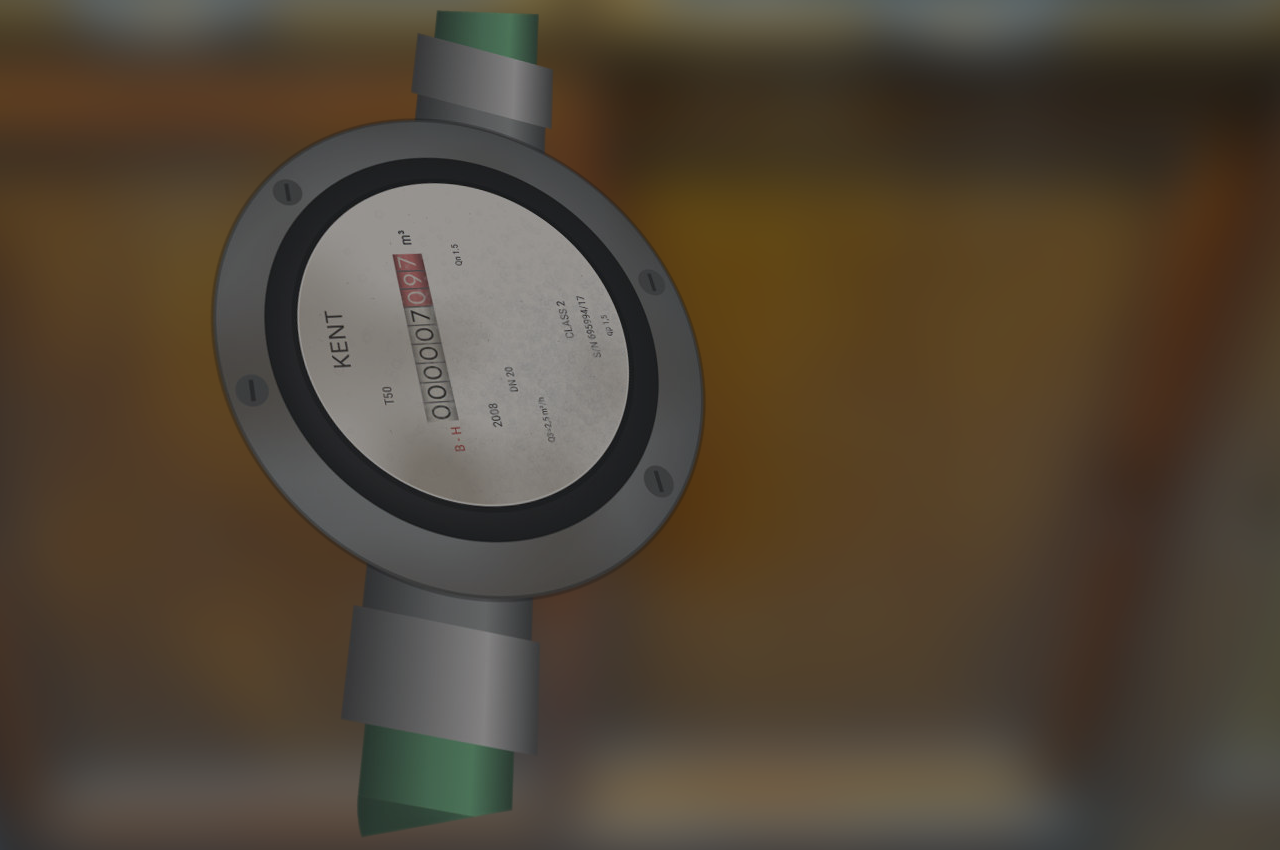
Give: 7.097
